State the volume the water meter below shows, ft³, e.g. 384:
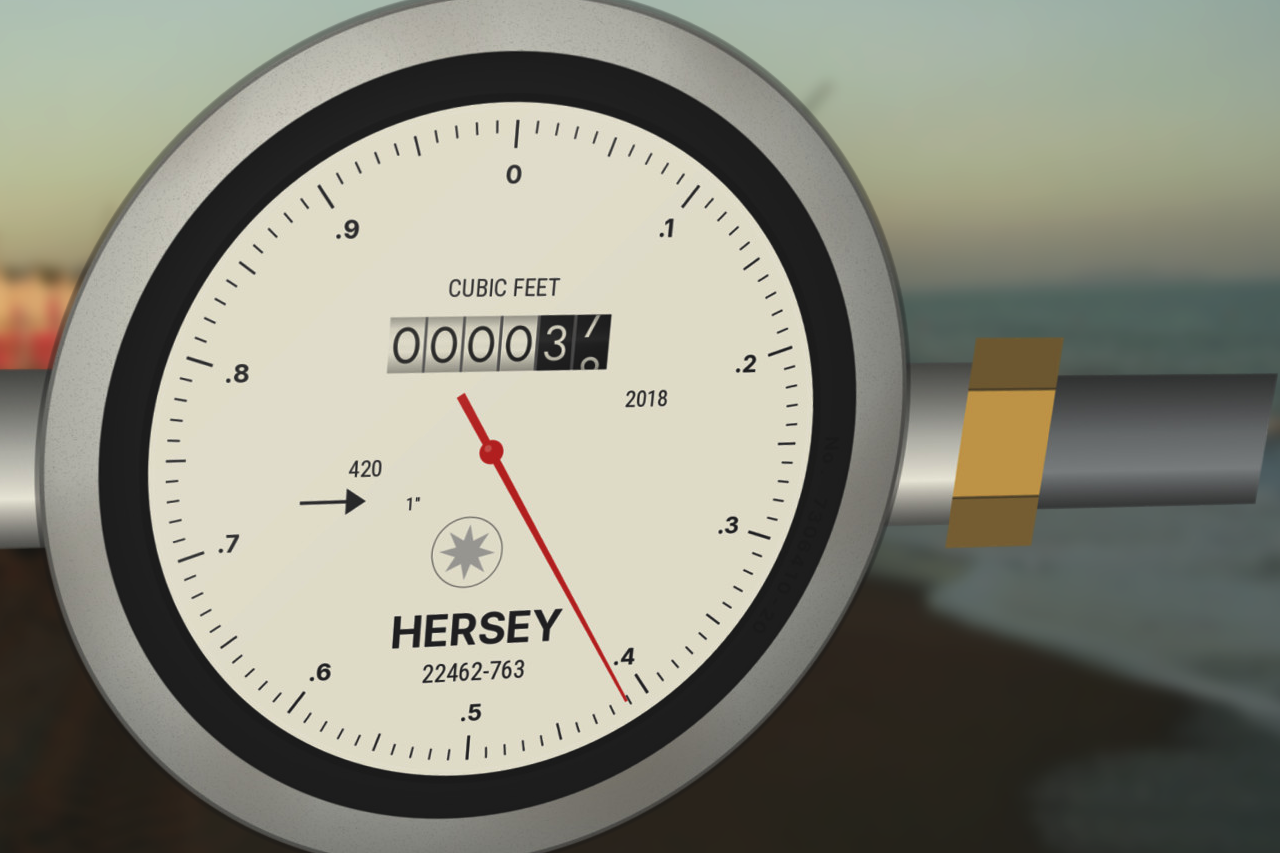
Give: 37.41
